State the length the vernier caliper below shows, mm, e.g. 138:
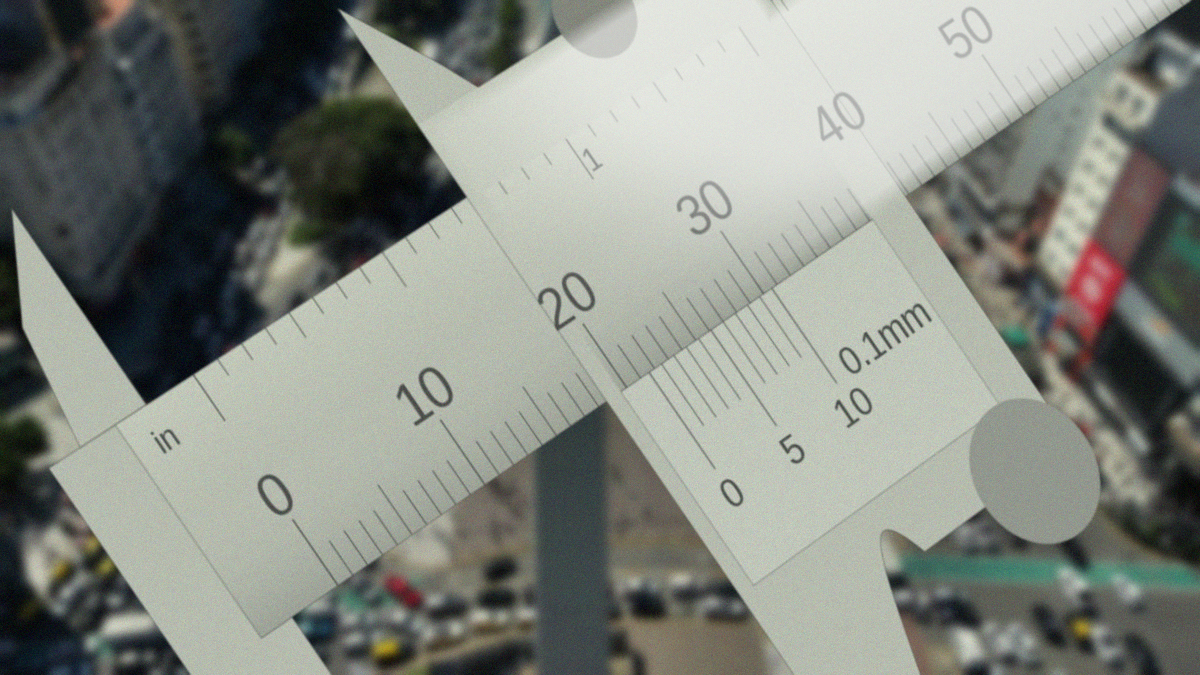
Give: 21.6
